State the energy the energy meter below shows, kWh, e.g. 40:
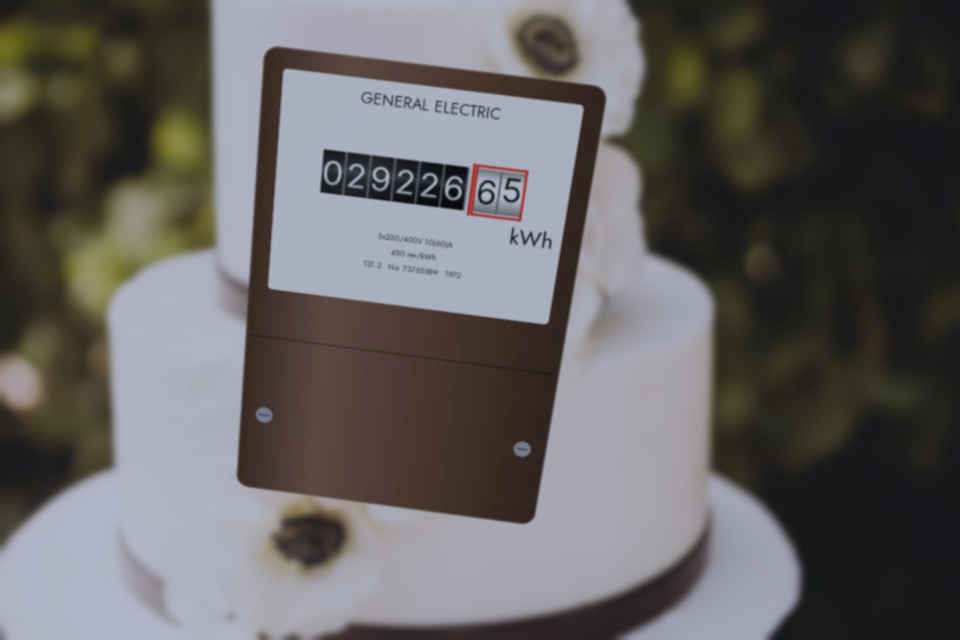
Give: 29226.65
